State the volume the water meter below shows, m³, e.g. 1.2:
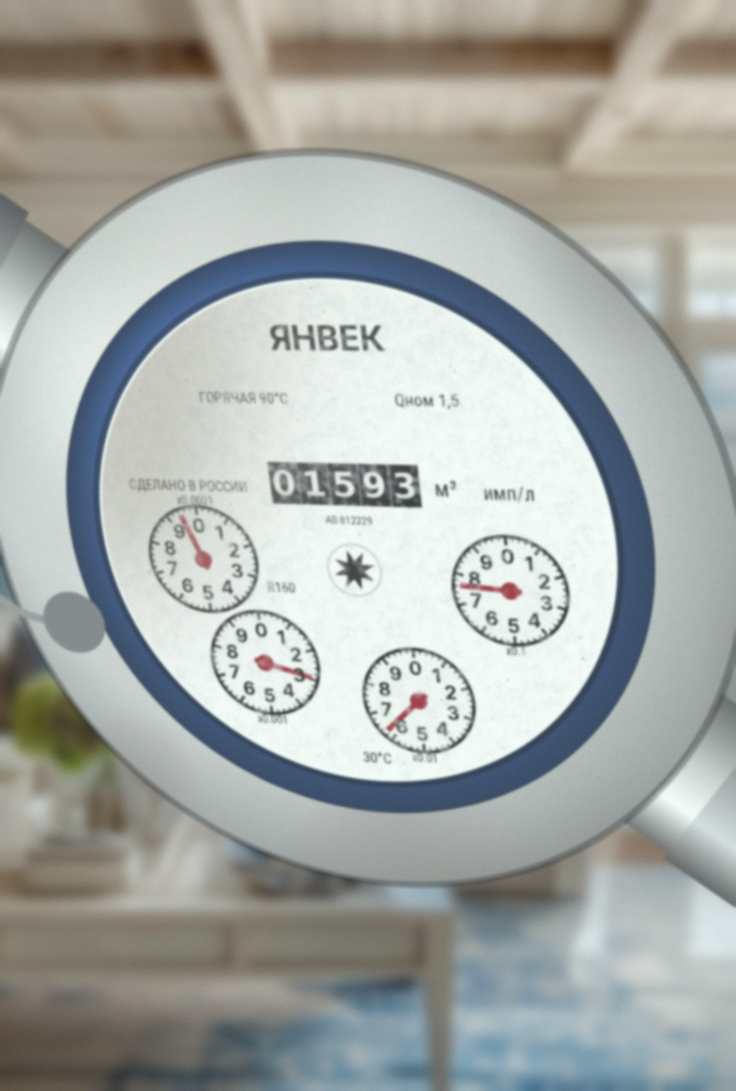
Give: 1593.7629
